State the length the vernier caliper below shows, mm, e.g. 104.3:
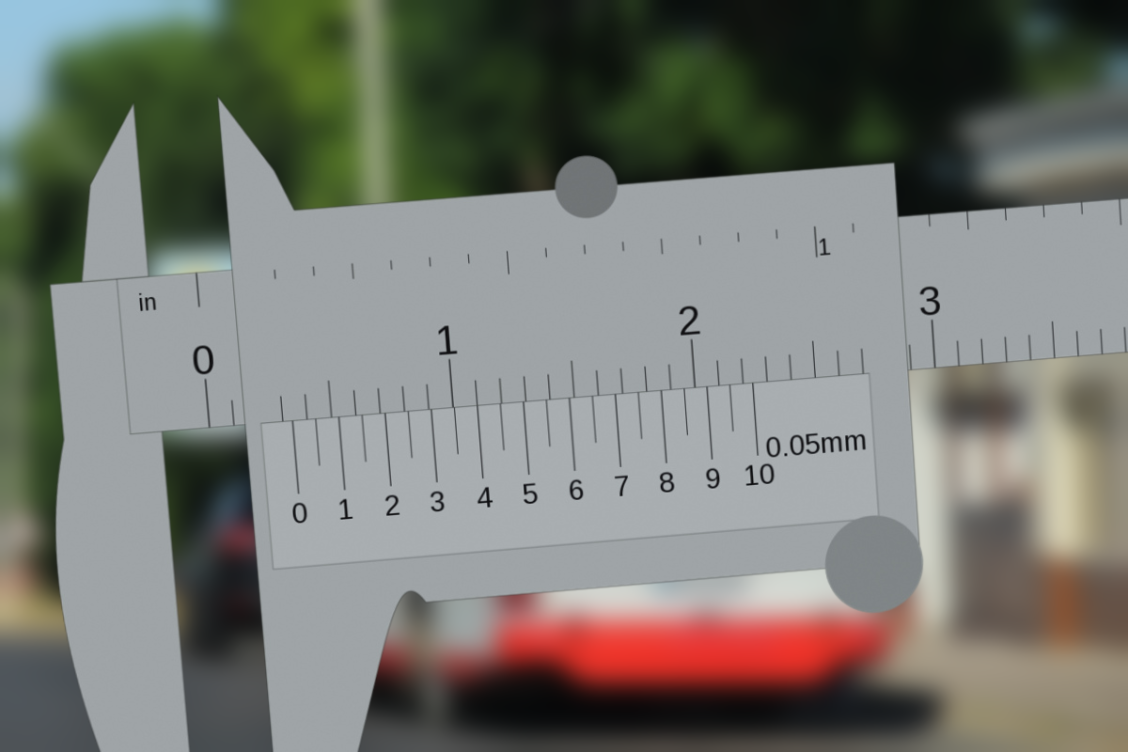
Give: 3.40
